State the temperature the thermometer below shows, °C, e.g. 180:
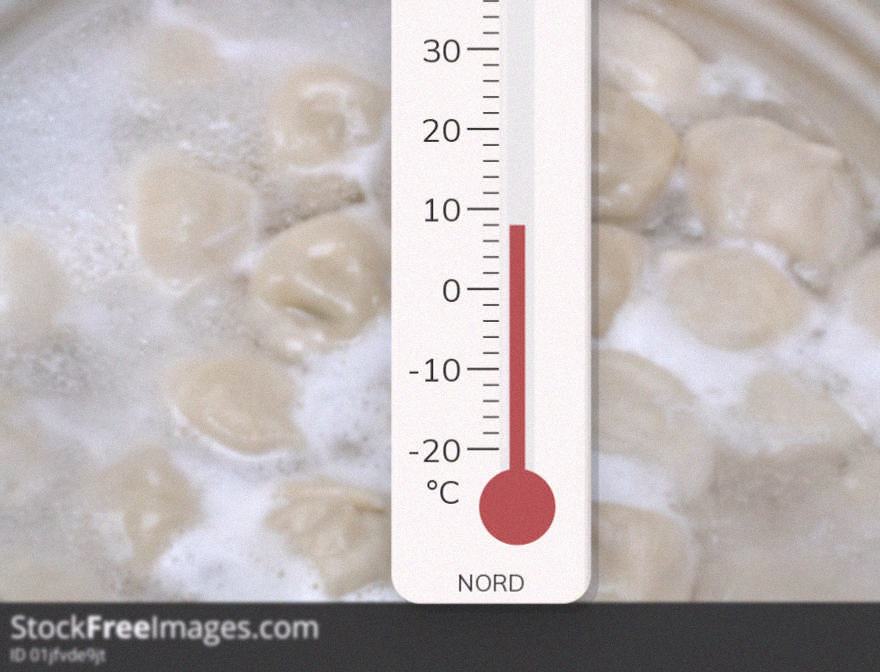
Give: 8
